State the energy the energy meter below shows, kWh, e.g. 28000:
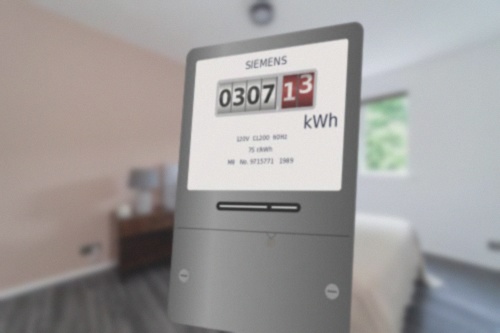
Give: 307.13
